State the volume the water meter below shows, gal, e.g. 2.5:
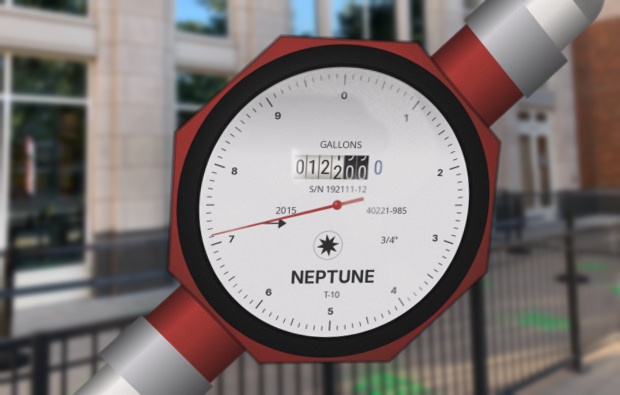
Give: 121997.1
